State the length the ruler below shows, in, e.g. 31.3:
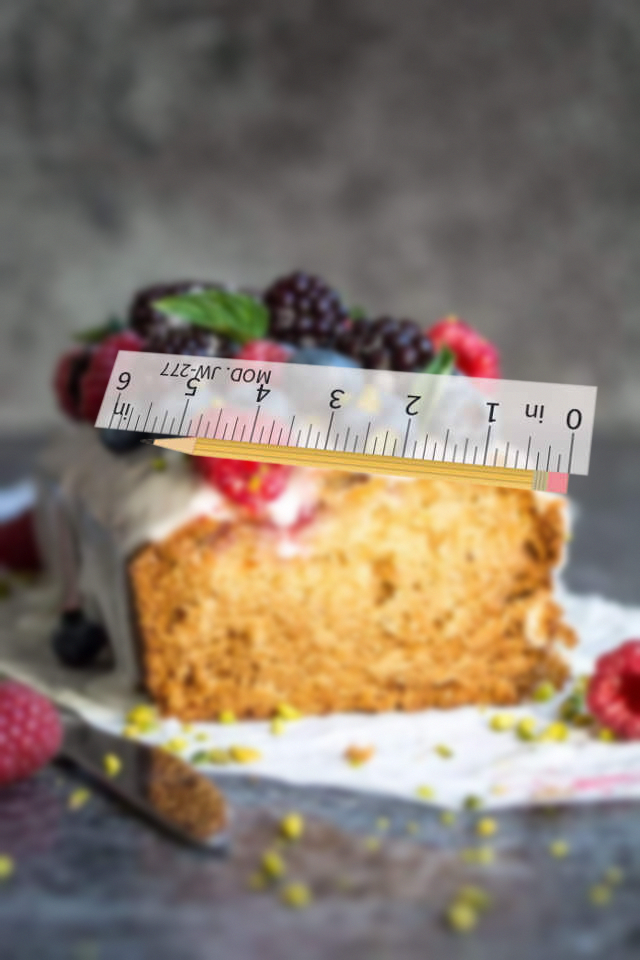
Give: 5.5
